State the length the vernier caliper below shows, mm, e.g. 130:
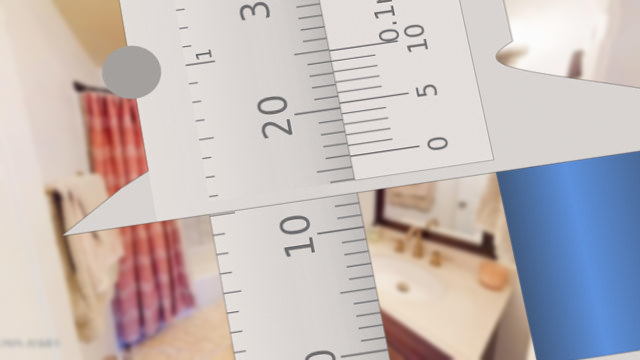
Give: 15.9
